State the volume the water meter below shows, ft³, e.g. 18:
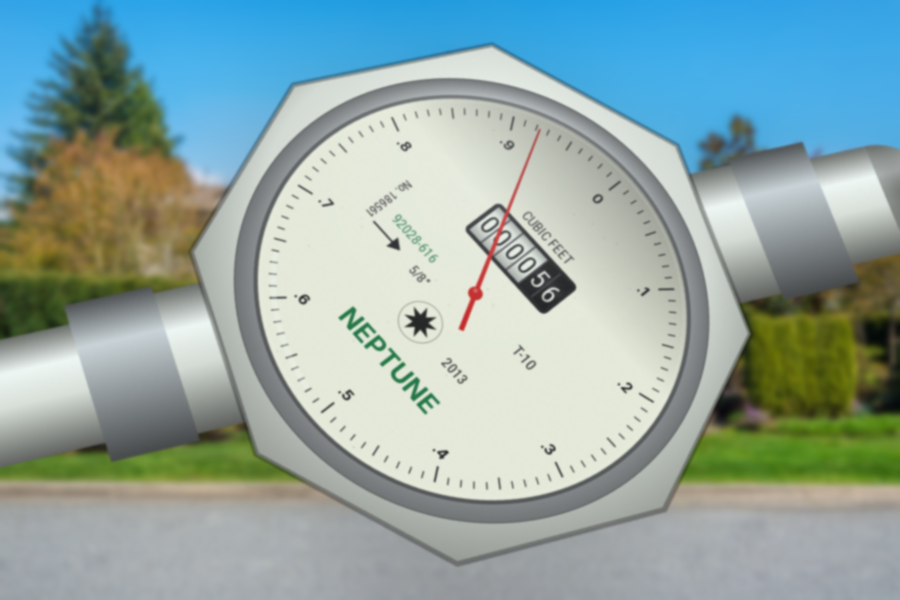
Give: 55.92
